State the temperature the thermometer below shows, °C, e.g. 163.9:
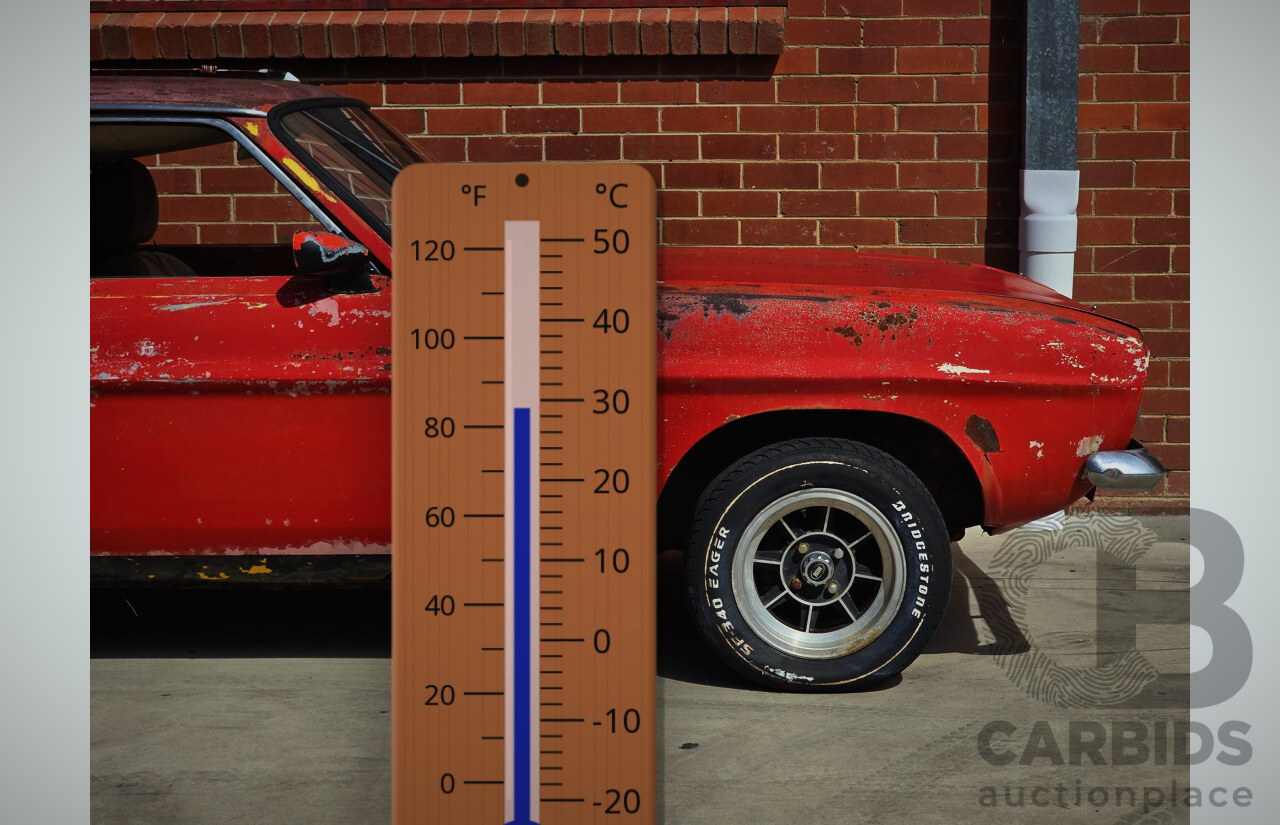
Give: 29
